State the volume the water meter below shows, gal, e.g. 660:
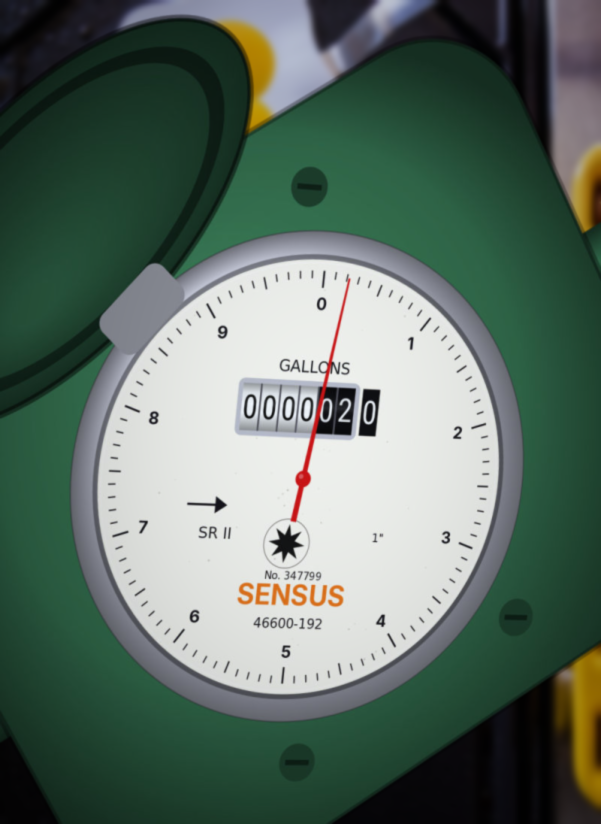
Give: 20.2
